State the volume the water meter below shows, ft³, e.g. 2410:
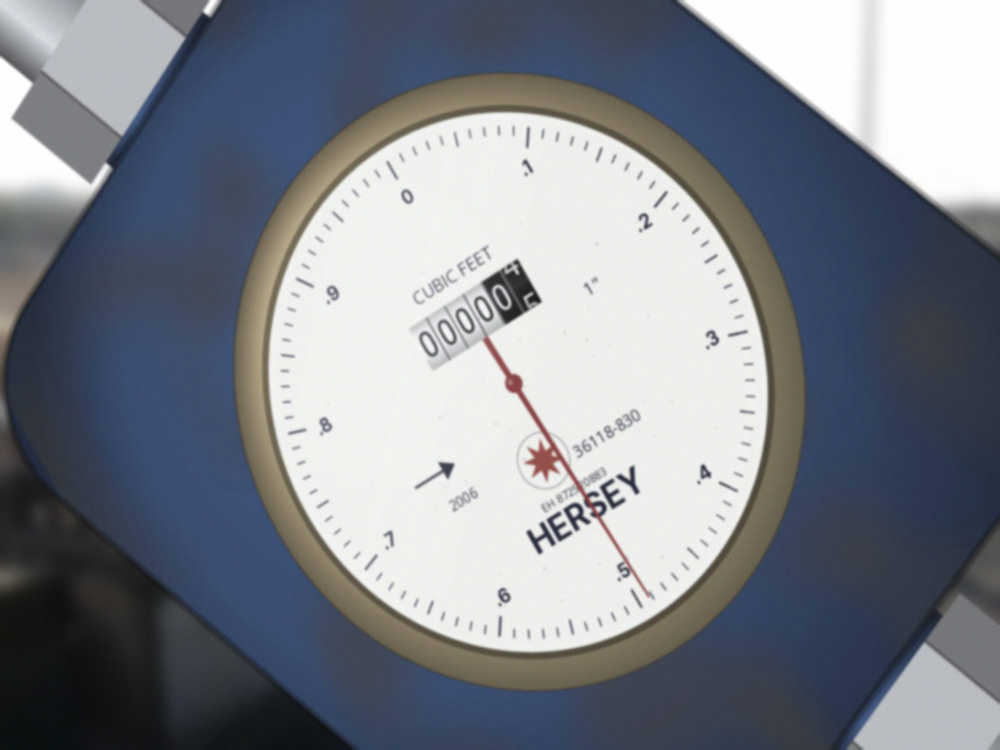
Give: 4.49
